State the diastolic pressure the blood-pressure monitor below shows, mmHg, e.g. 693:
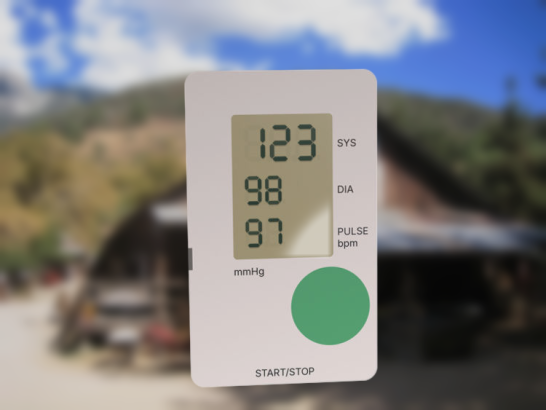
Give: 98
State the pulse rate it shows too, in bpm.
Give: 97
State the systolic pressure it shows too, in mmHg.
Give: 123
